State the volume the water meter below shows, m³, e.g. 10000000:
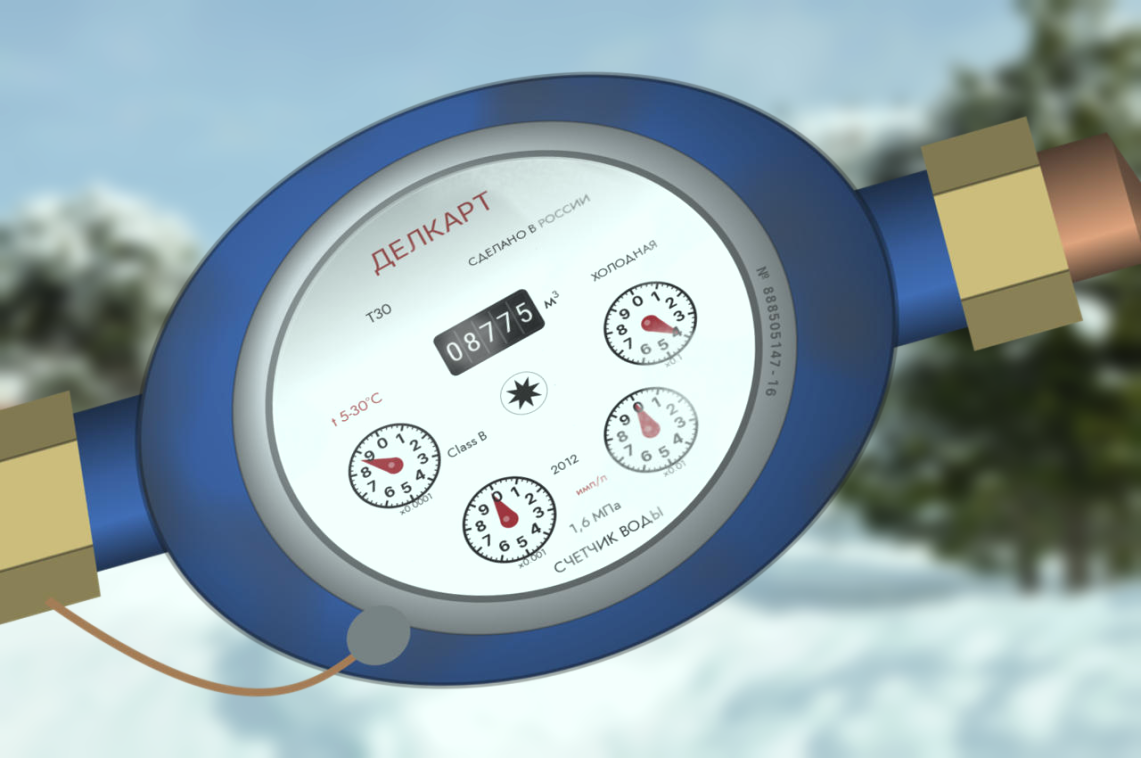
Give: 8775.3998
